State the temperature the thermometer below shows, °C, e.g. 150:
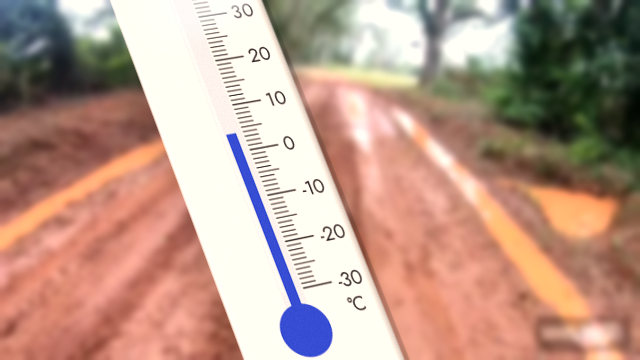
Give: 4
